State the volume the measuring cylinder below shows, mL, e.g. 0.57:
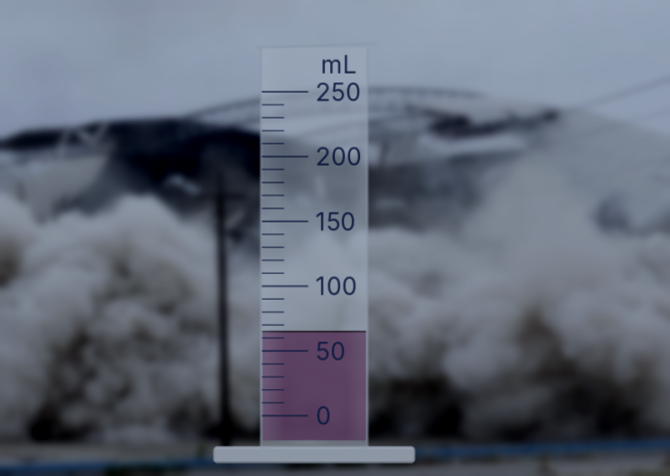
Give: 65
